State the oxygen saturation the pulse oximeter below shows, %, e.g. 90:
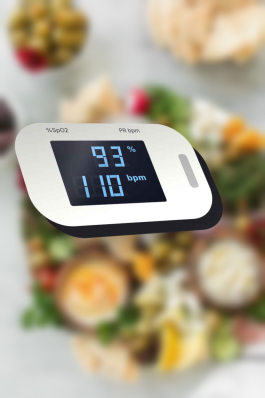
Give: 93
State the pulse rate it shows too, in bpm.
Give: 110
